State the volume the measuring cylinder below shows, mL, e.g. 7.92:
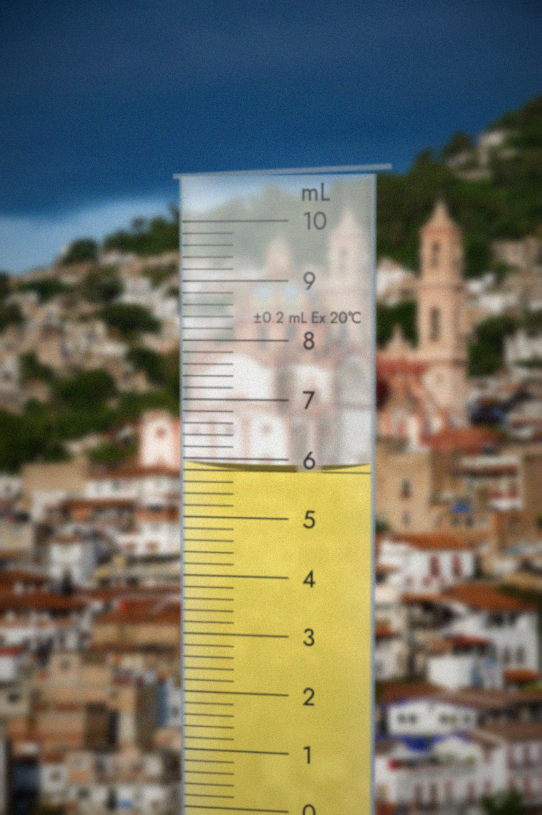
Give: 5.8
